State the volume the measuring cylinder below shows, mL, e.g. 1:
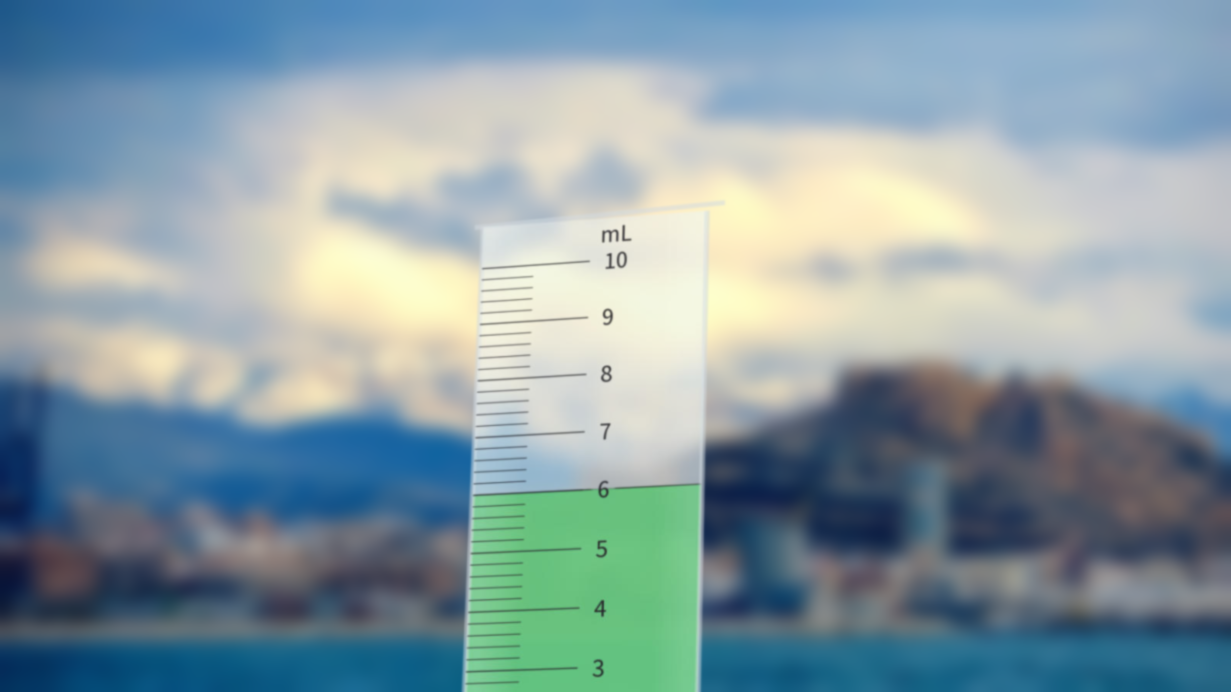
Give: 6
